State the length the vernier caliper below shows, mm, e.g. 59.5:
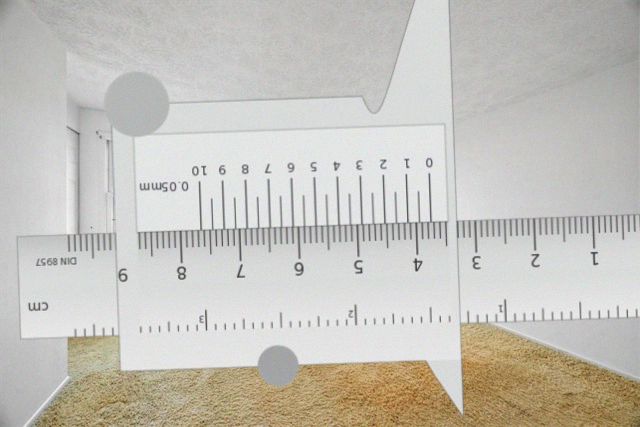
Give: 37.5
